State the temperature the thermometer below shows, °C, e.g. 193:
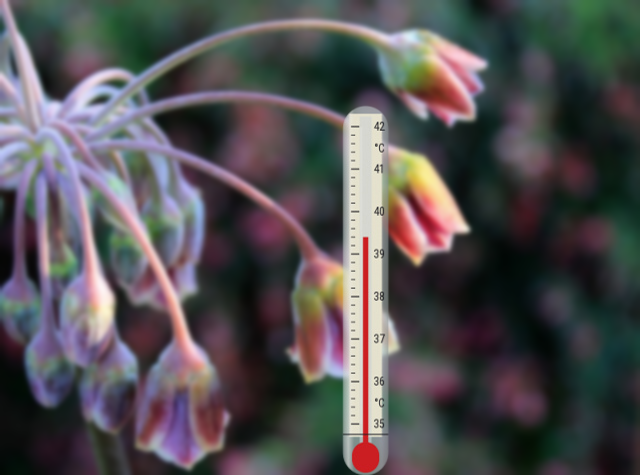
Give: 39.4
